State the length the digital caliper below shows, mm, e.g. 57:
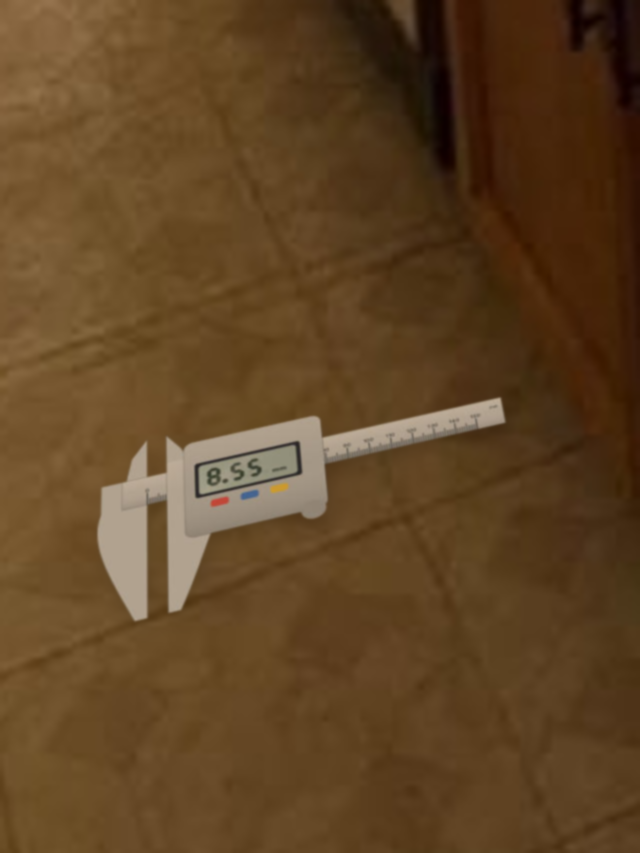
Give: 8.55
